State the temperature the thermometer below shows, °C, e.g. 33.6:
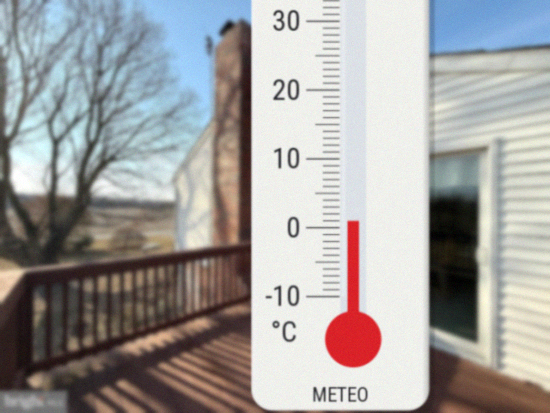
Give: 1
